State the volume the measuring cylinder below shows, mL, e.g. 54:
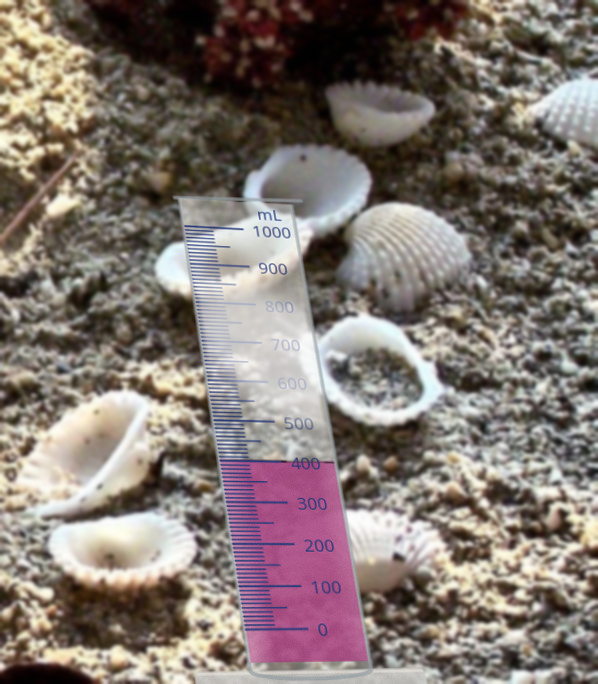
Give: 400
